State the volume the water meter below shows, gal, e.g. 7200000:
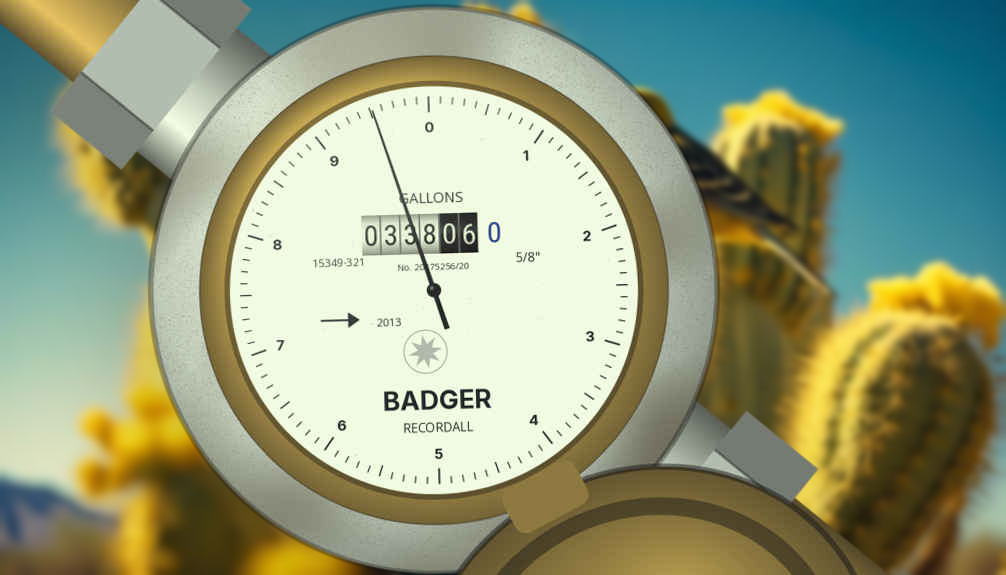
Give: 338059.5
